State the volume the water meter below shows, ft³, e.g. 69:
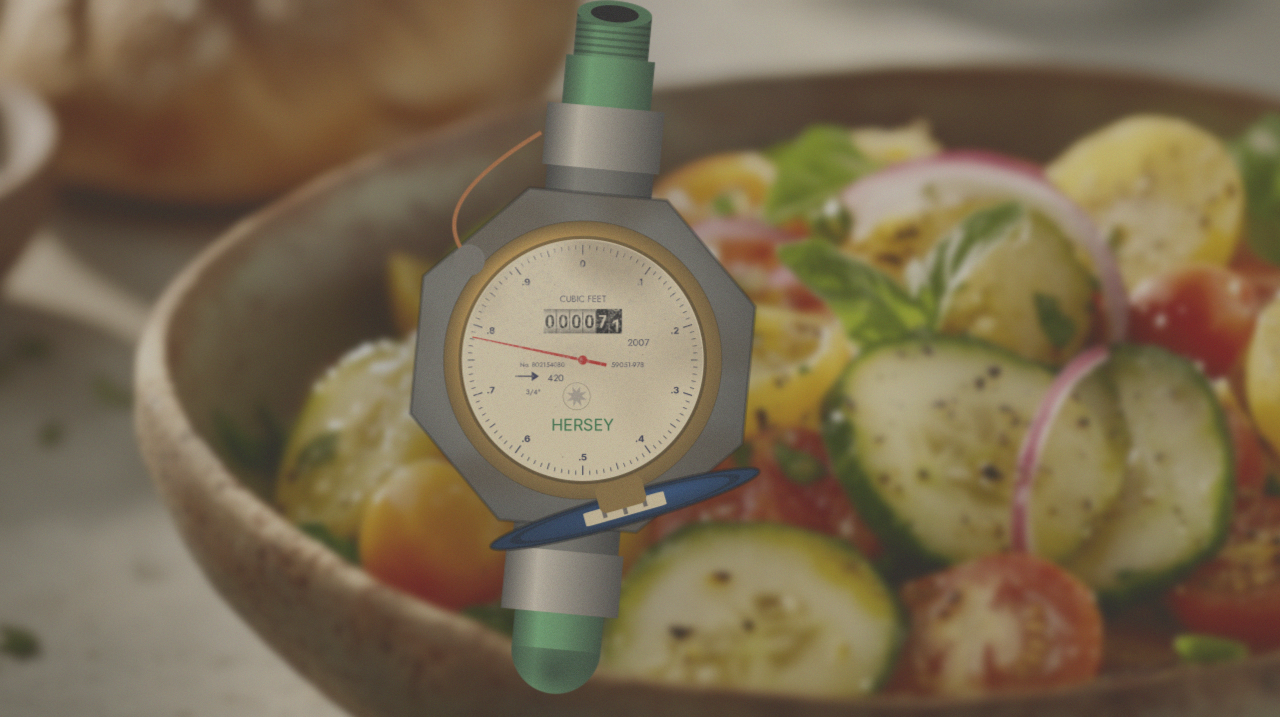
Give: 70.78
